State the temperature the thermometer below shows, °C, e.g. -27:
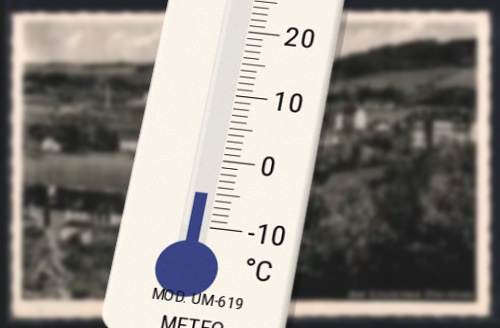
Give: -5
